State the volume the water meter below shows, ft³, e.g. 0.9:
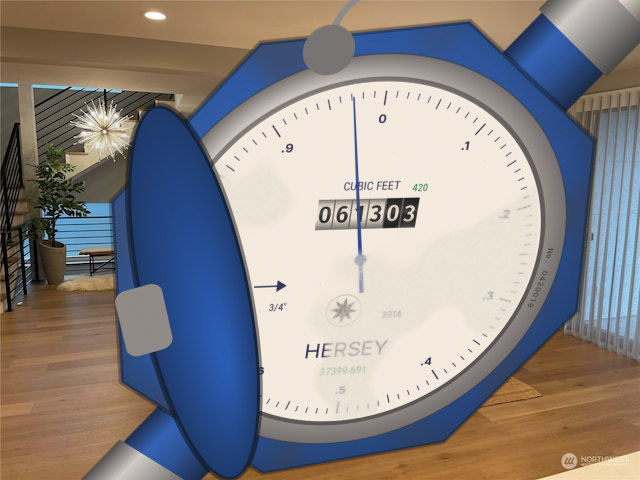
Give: 61302.97
